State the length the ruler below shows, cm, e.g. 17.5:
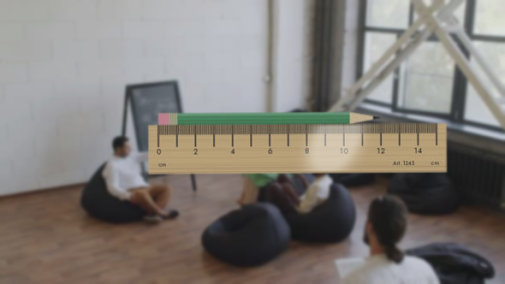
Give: 12
